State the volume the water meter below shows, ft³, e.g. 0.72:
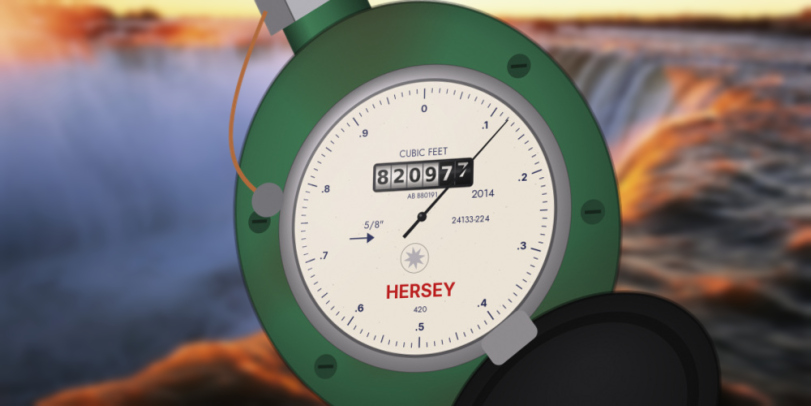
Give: 820977.12
